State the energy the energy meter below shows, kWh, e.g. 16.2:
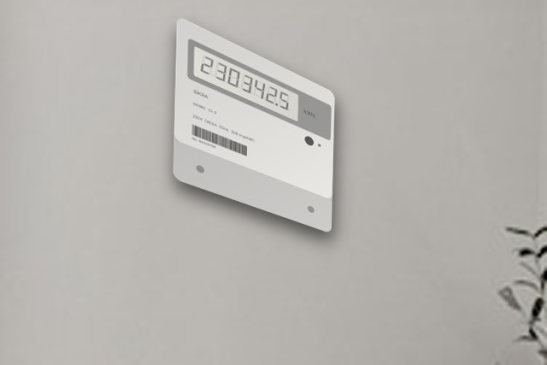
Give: 230342.5
